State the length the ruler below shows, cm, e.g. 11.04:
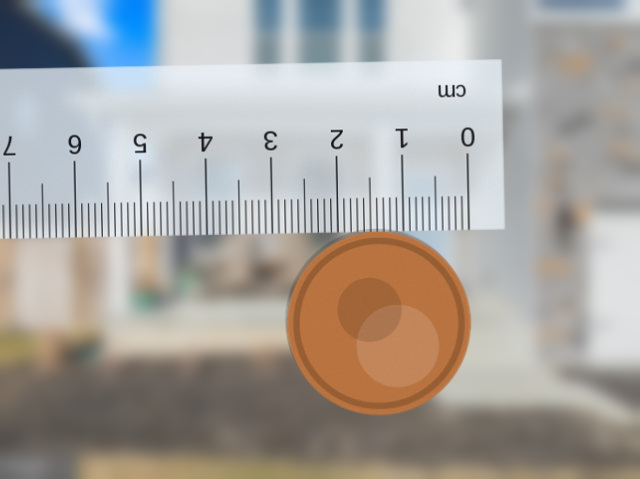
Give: 2.8
